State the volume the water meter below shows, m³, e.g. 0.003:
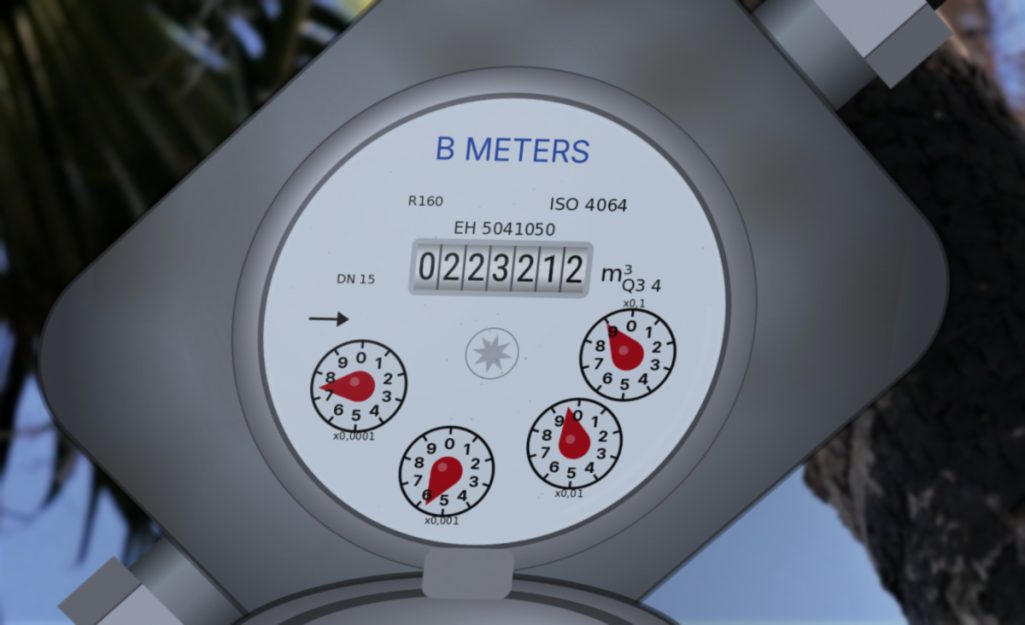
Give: 223212.8957
